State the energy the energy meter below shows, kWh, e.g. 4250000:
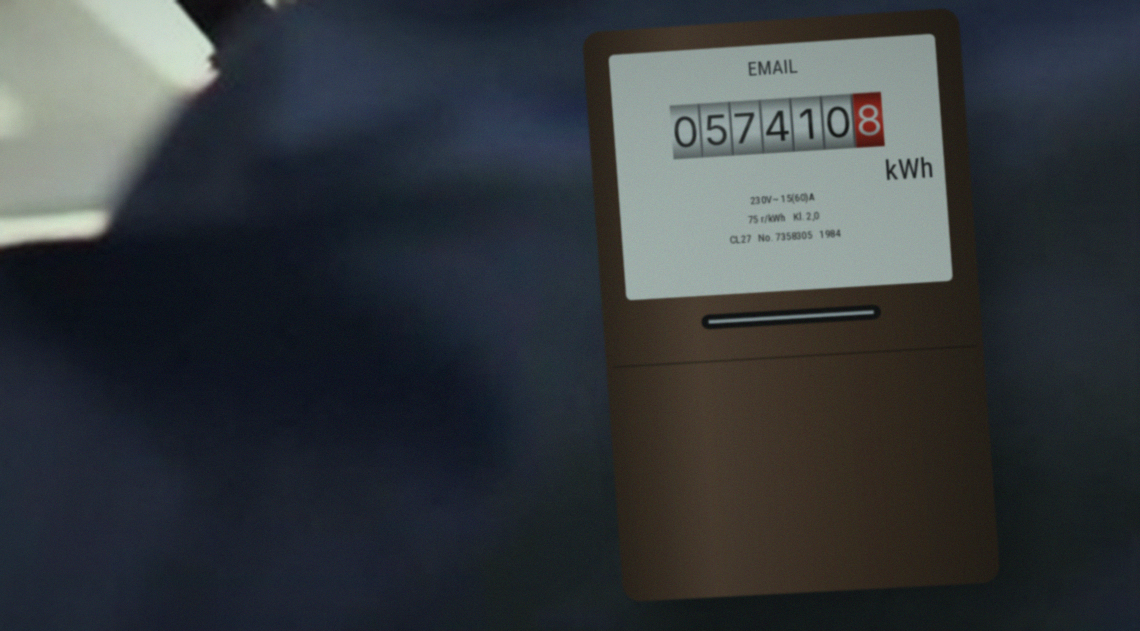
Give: 57410.8
